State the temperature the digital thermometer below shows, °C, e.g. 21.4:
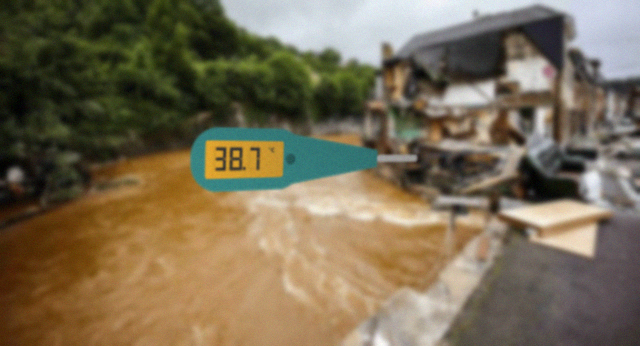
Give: 38.7
